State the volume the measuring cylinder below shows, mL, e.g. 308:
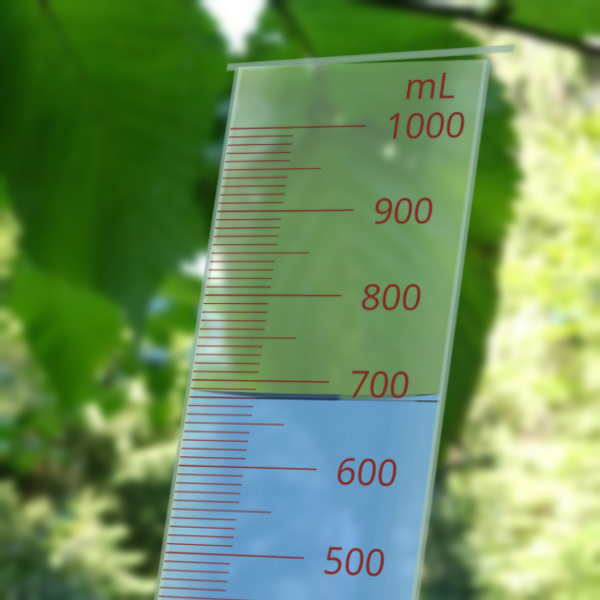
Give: 680
